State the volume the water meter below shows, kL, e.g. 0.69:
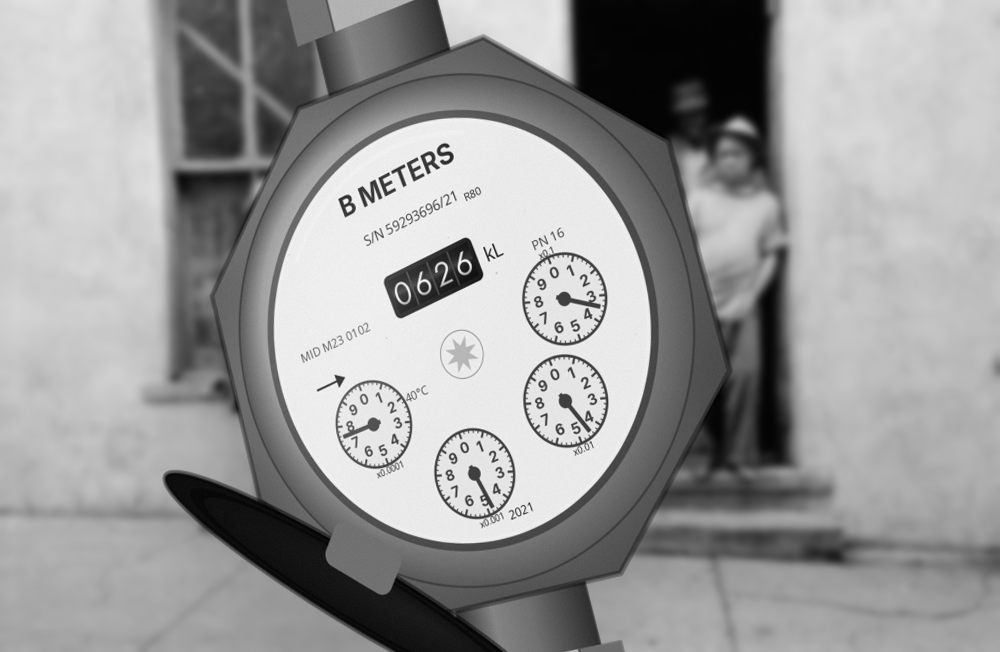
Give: 626.3447
